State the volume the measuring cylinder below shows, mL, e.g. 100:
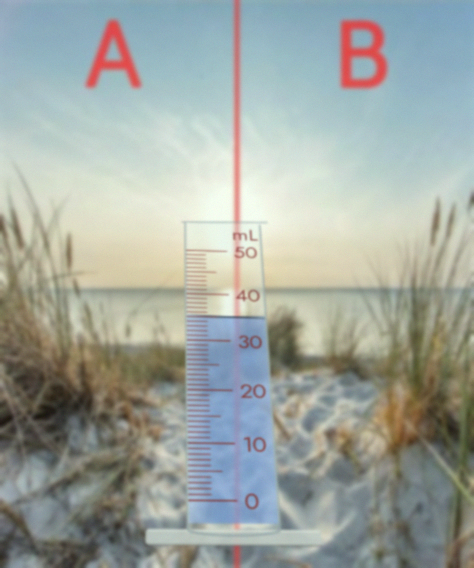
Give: 35
